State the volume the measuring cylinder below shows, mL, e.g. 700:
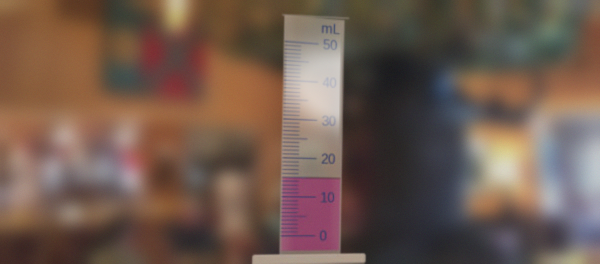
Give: 15
